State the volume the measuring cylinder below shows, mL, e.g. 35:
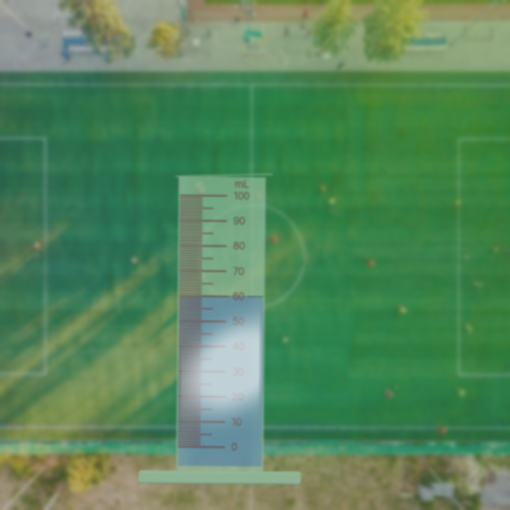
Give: 60
